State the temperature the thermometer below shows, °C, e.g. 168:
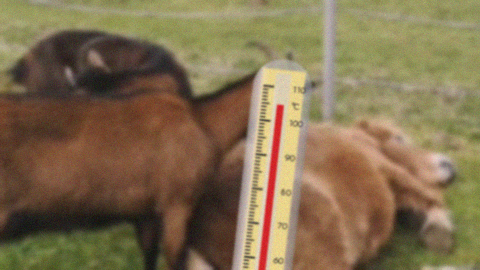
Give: 105
